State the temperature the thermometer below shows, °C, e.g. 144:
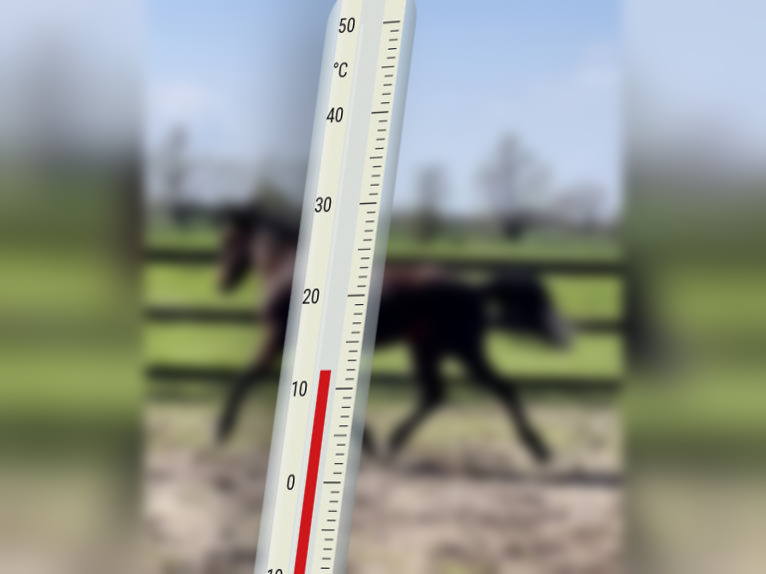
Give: 12
